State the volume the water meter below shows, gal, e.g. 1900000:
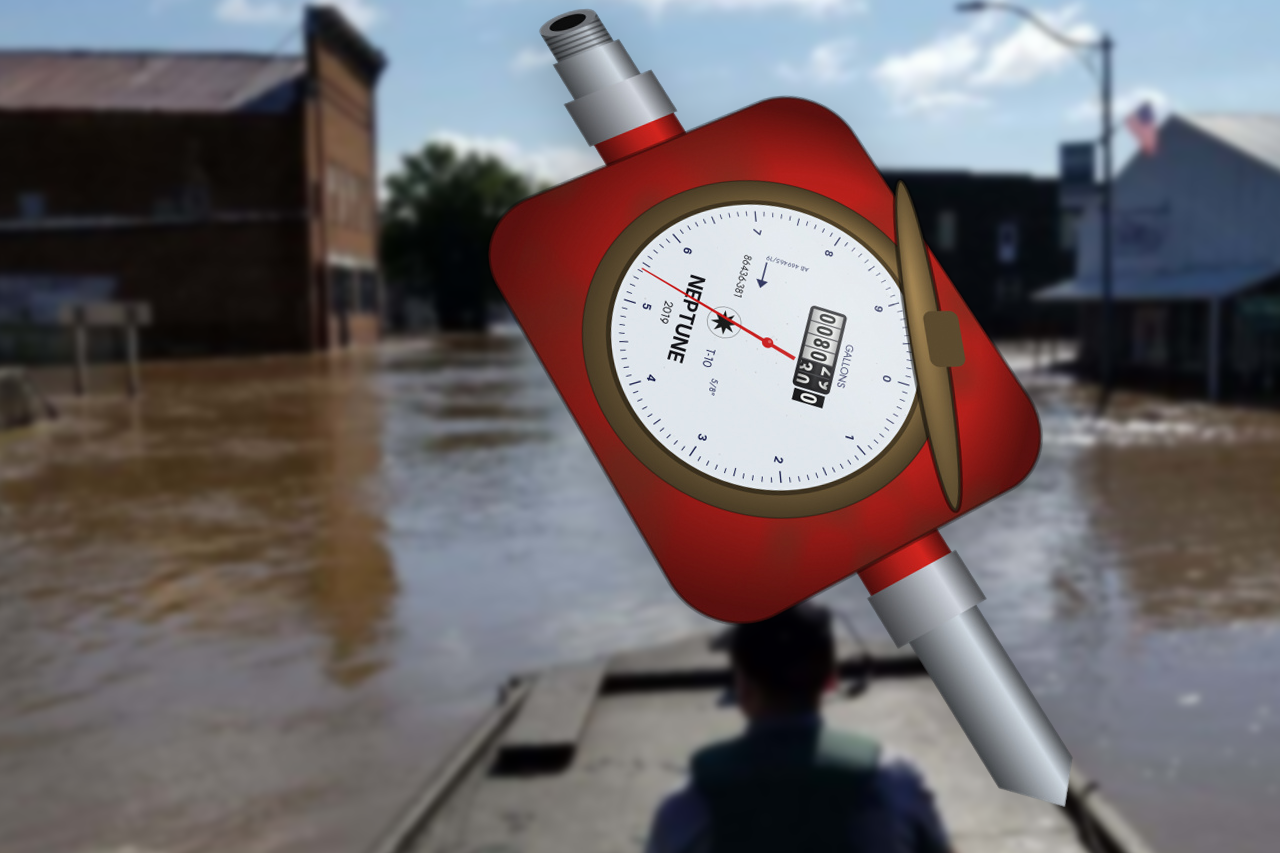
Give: 80295.4
